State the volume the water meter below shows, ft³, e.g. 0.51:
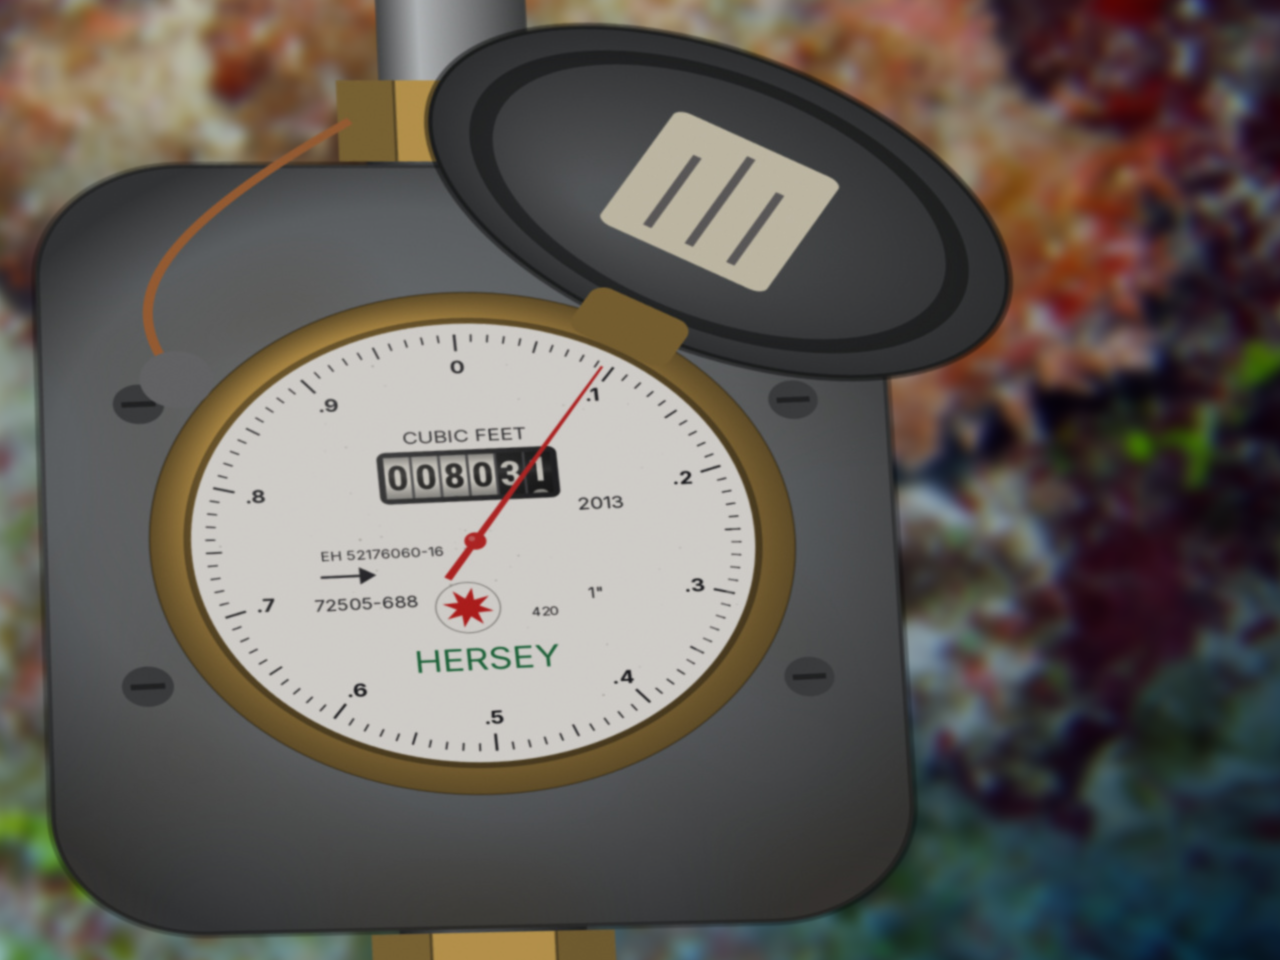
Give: 8031.09
